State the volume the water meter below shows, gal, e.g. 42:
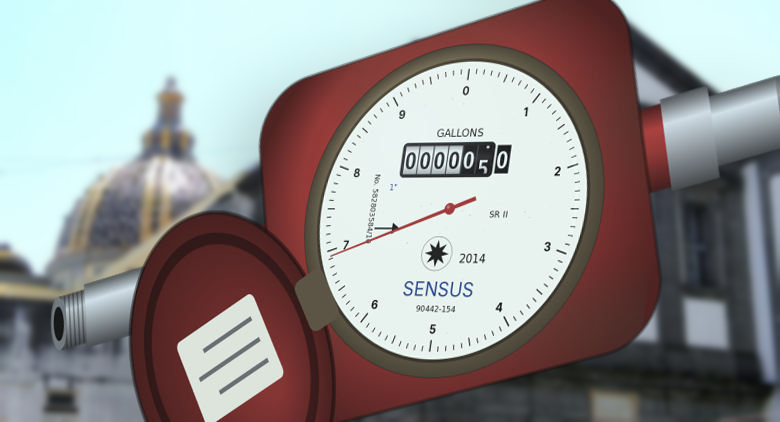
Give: 46.9
